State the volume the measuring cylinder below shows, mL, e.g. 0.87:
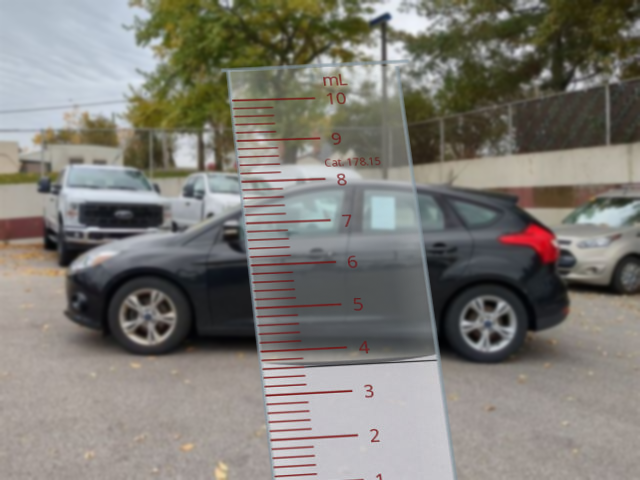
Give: 3.6
